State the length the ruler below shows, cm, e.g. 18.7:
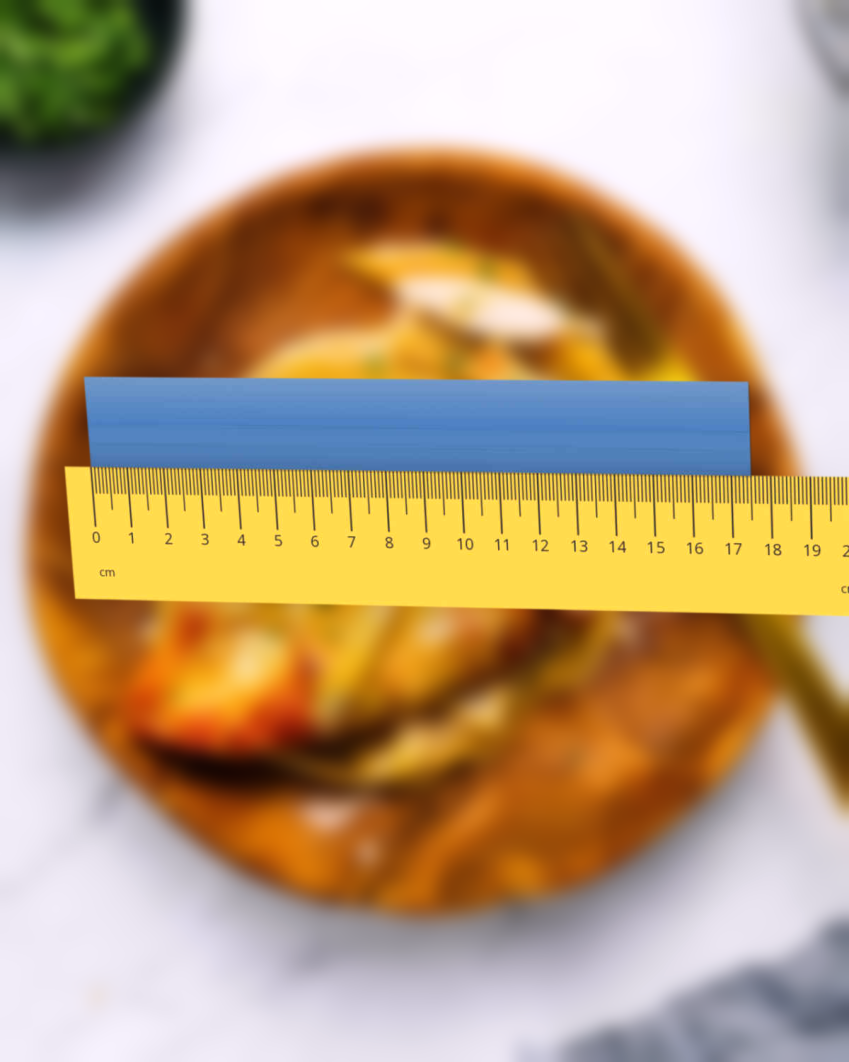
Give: 17.5
